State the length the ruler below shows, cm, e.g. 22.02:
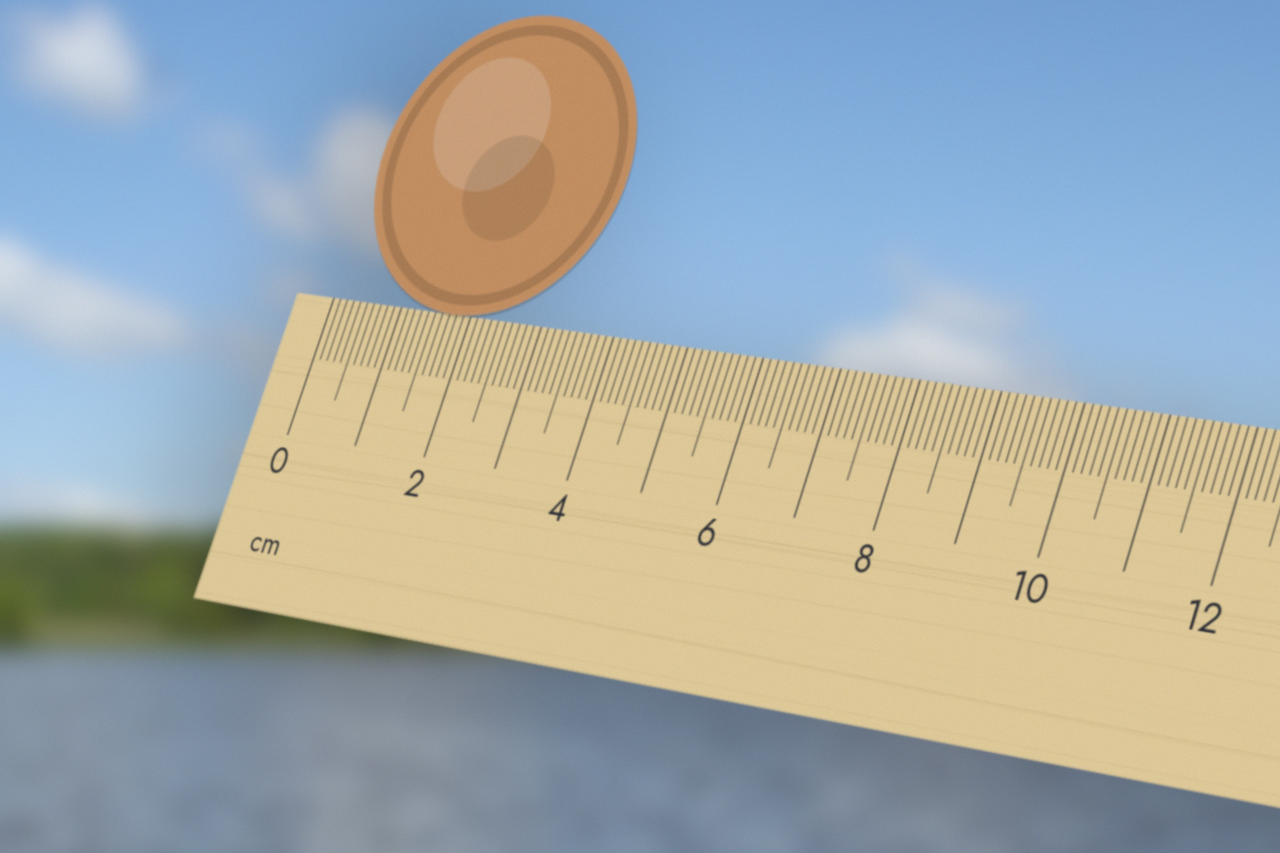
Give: 3.5
